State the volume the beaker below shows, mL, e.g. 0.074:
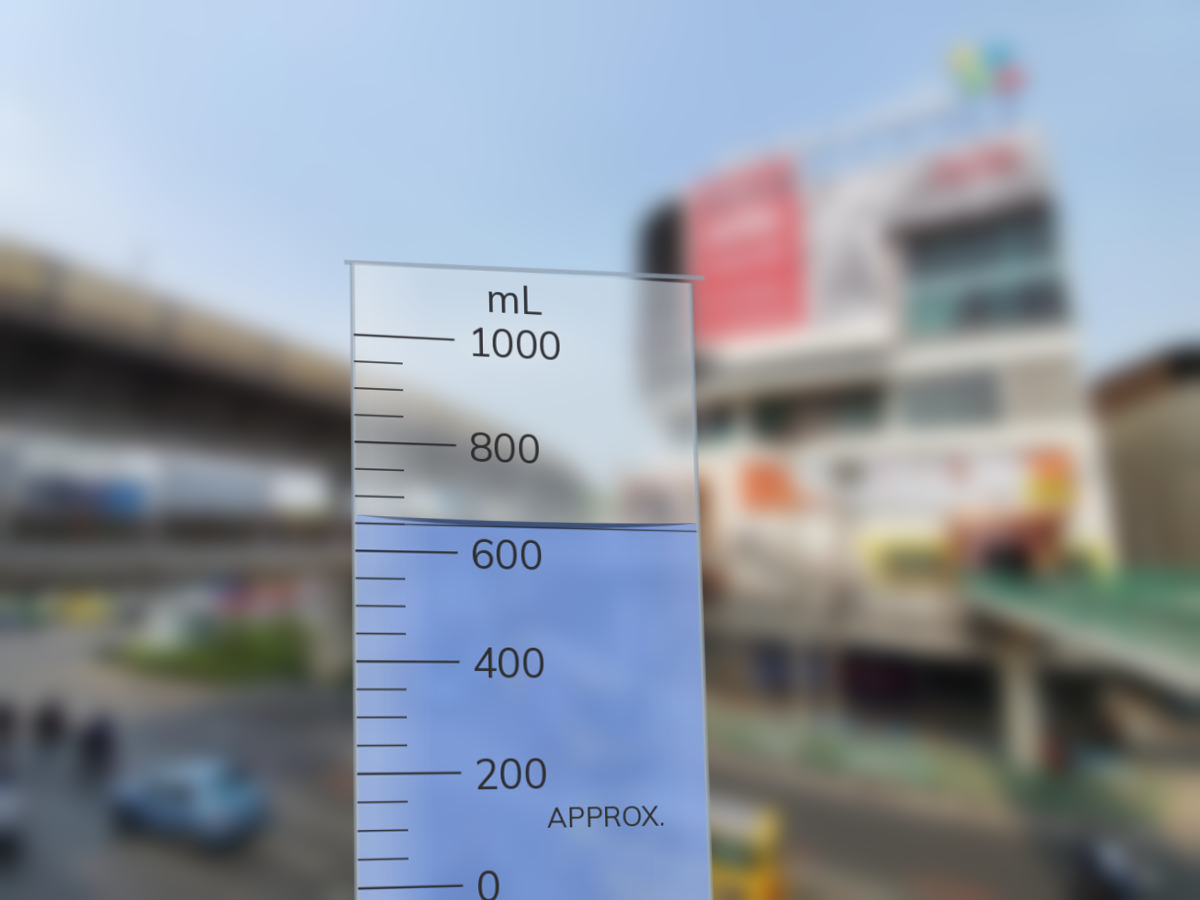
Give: 650
